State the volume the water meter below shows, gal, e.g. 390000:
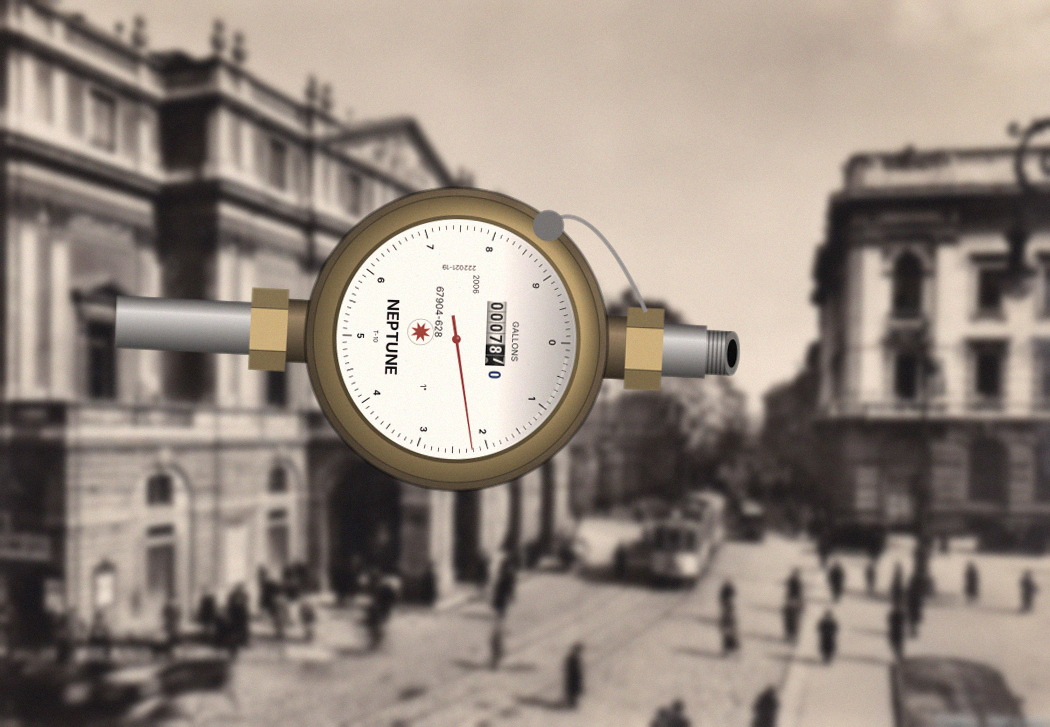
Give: 7872.2
